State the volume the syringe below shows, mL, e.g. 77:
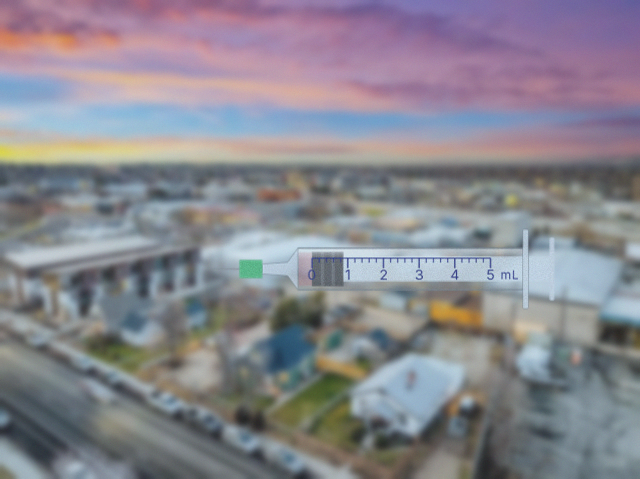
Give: 0
